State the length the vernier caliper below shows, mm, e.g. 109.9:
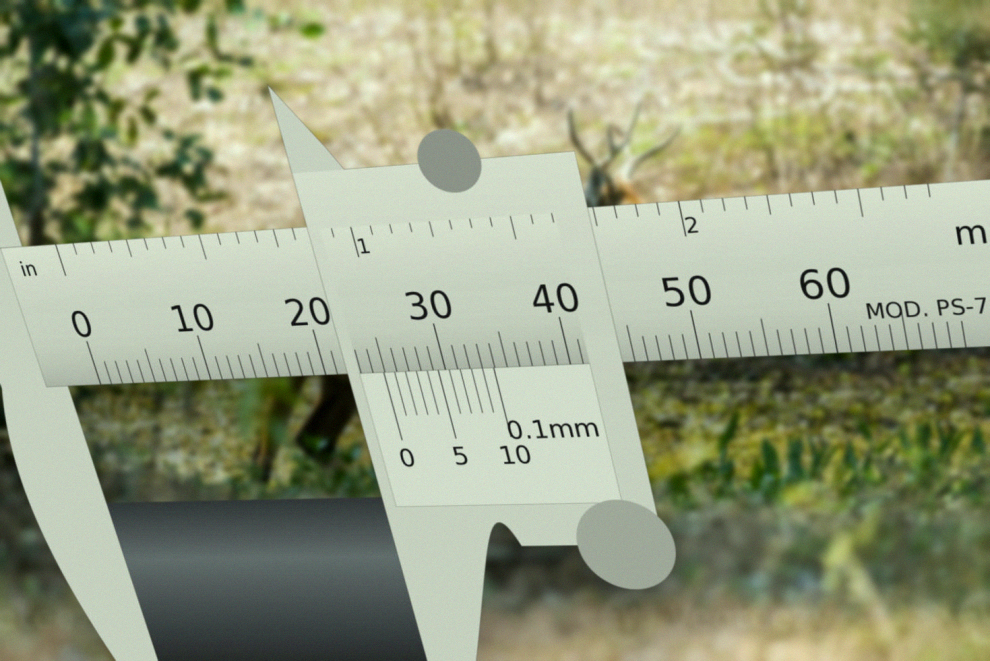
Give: 24.9
